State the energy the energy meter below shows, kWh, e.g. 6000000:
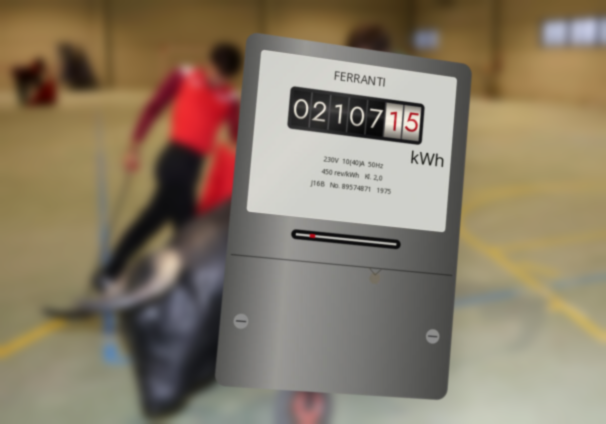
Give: 2107.15
